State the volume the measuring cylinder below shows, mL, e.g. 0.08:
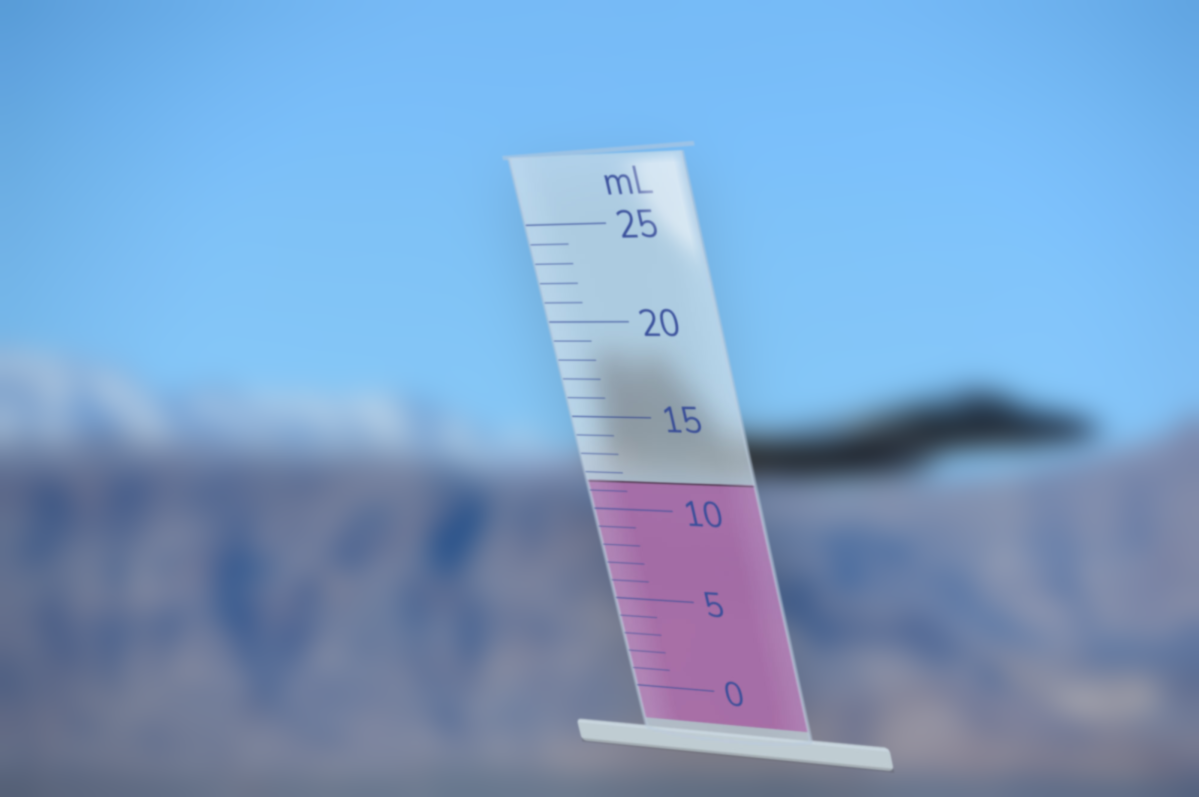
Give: 11.5
